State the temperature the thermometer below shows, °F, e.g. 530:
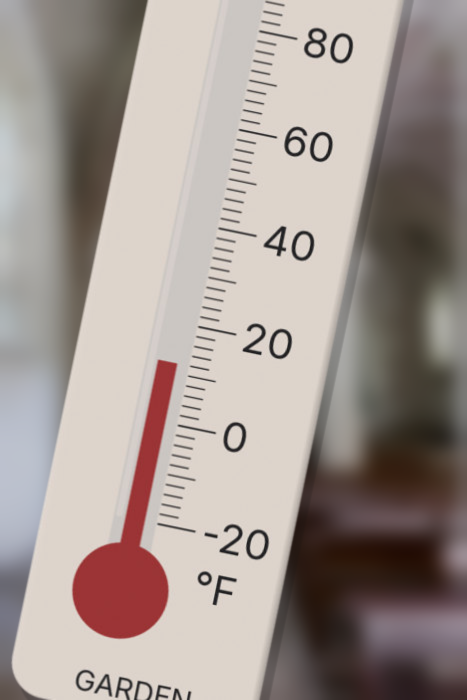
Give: 12
